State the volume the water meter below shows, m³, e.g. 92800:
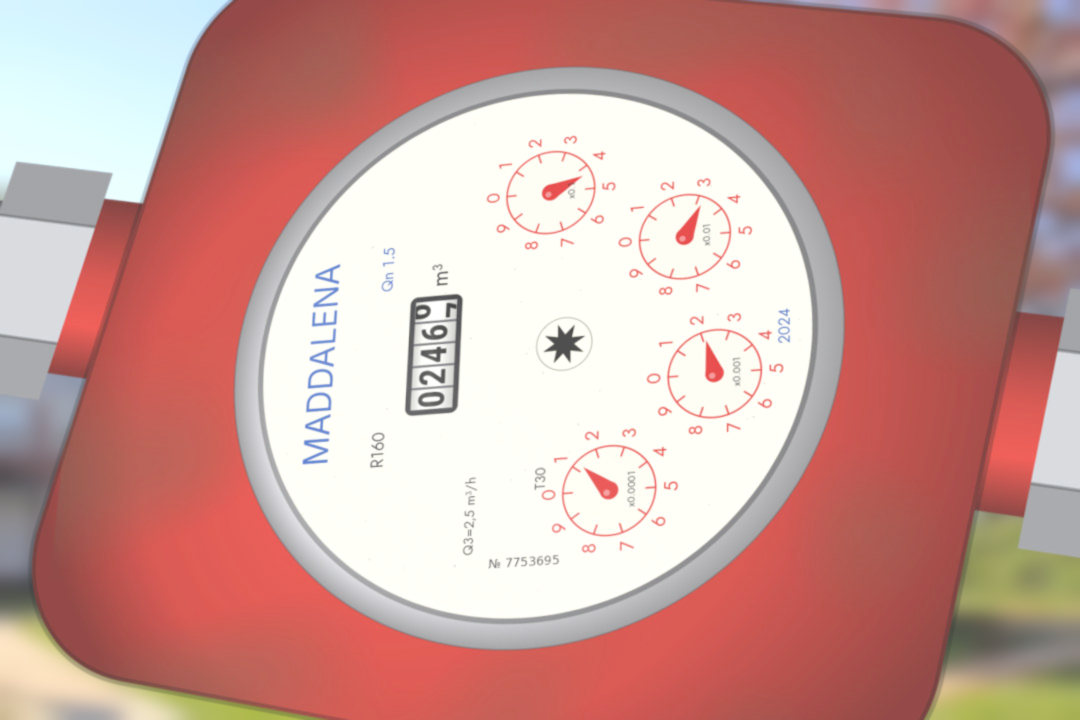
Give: 2466.4321
